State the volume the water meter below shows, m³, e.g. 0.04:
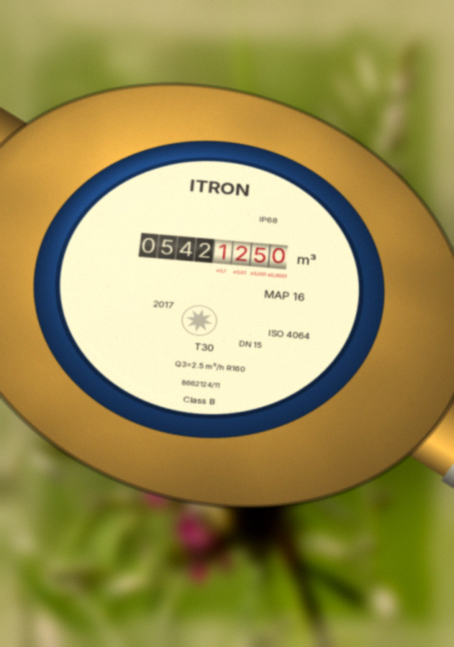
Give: 542.1250
